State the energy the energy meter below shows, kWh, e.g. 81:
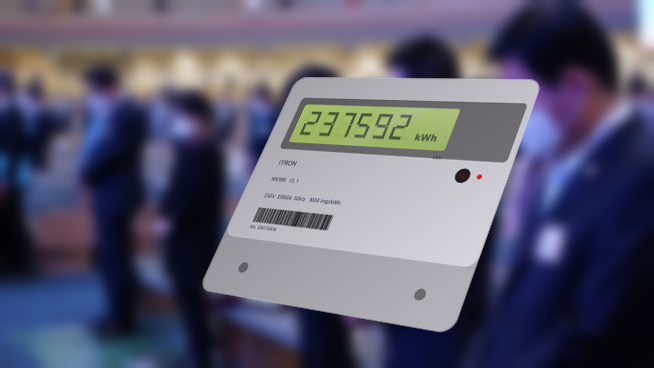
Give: 237592
